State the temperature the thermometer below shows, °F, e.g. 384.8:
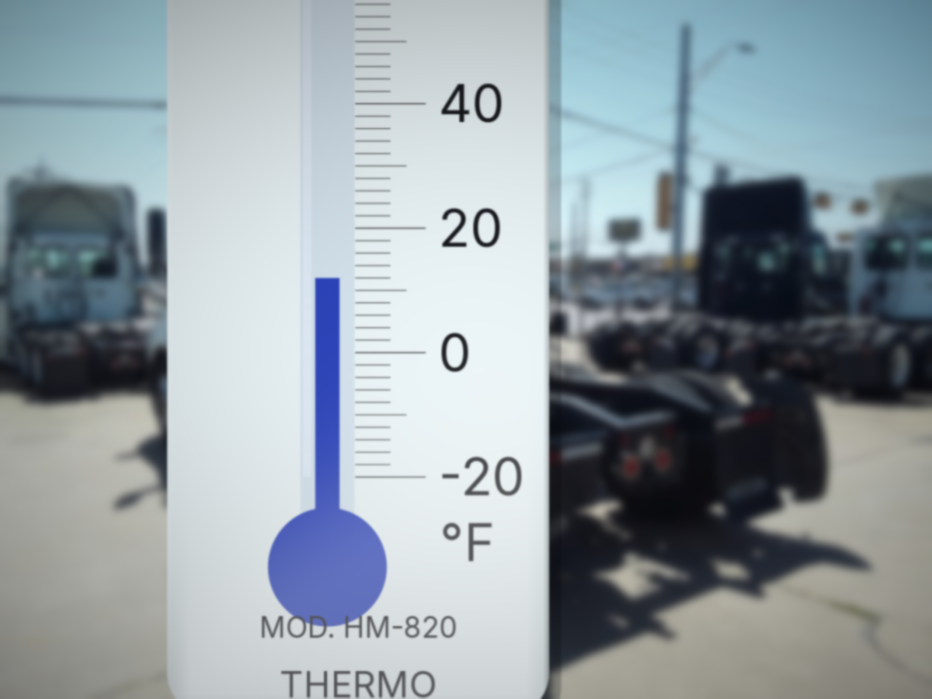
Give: 12
